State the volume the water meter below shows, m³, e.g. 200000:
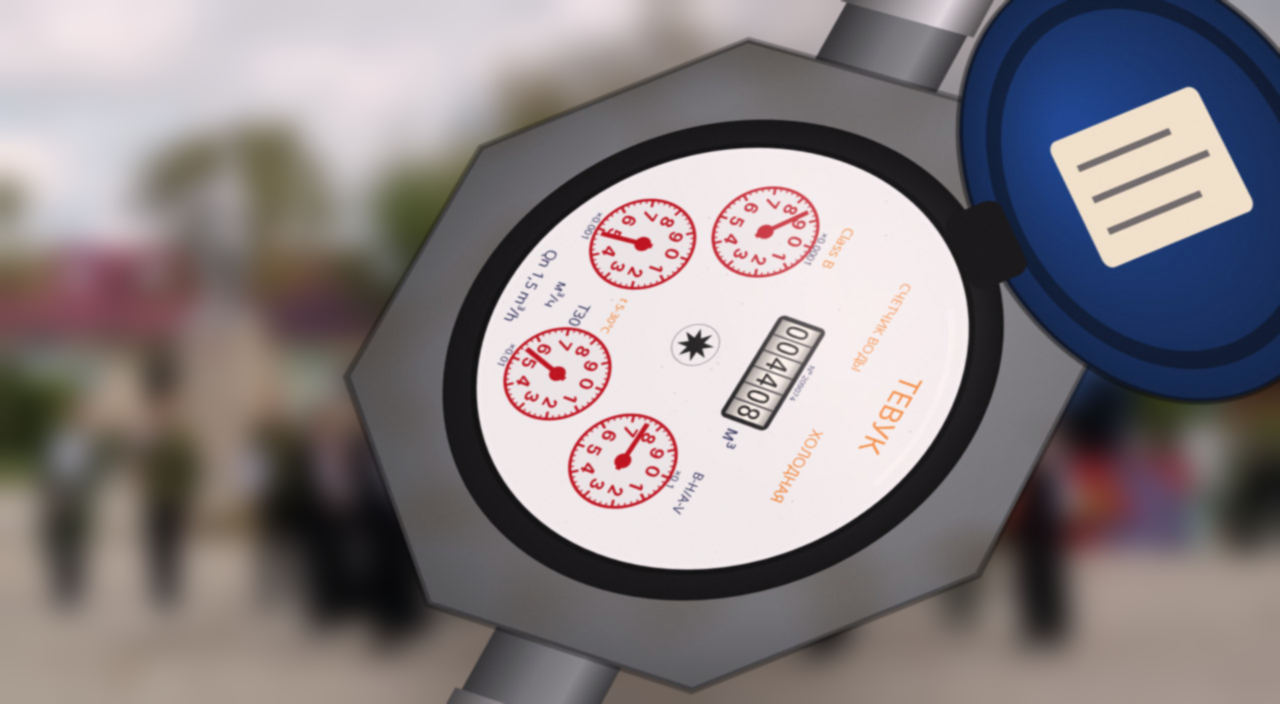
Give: 4408.7548
